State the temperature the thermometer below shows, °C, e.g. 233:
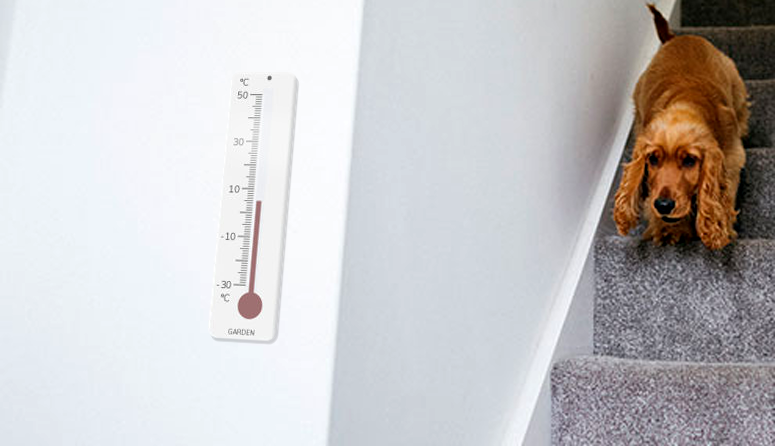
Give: 5
